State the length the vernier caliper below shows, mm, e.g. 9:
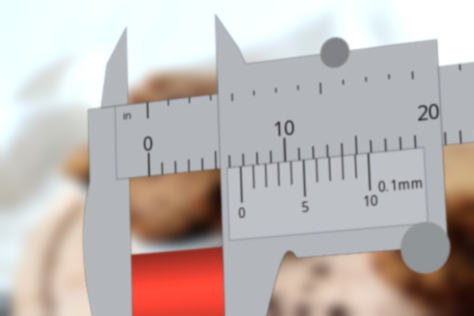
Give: 6.8
